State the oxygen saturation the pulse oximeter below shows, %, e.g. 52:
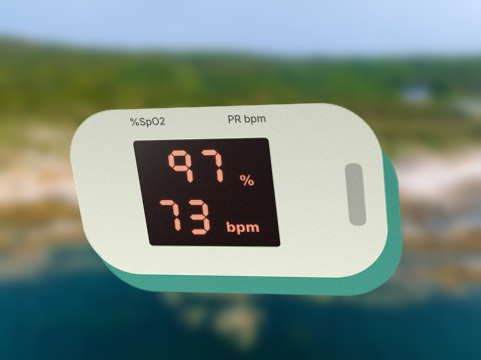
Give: 97
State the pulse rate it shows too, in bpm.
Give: 73
